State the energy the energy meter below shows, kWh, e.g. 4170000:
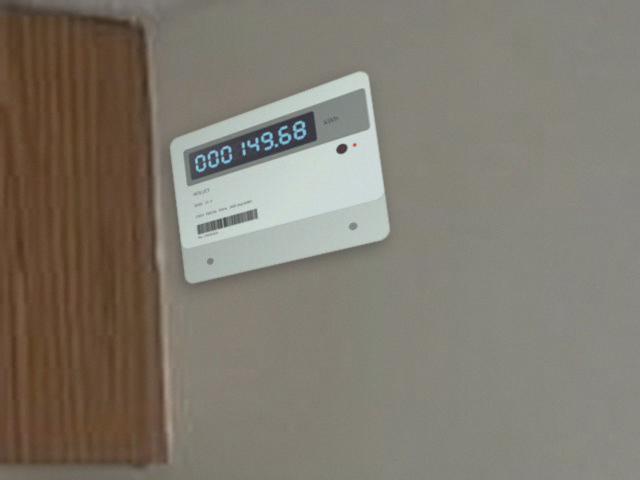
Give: 149.68
